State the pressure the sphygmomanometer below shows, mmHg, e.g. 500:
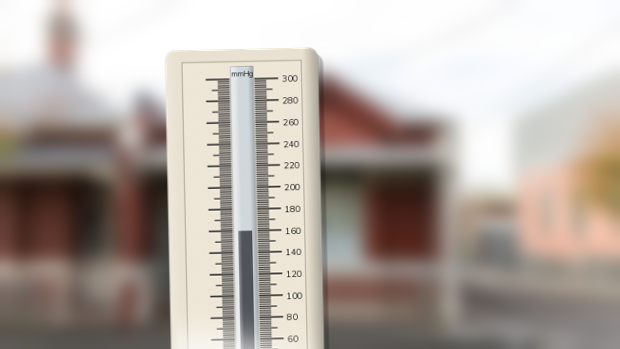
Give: 160
